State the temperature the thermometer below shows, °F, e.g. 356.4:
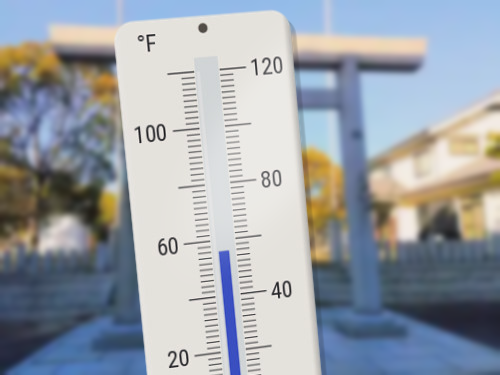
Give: 56
